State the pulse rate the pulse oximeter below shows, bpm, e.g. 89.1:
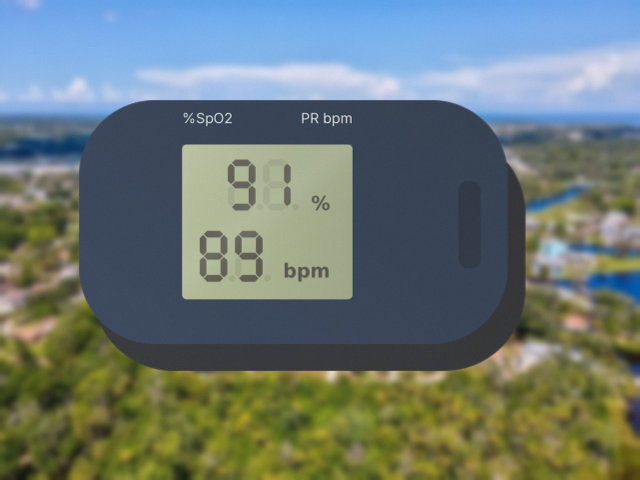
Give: 89
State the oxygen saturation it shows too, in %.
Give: 91
